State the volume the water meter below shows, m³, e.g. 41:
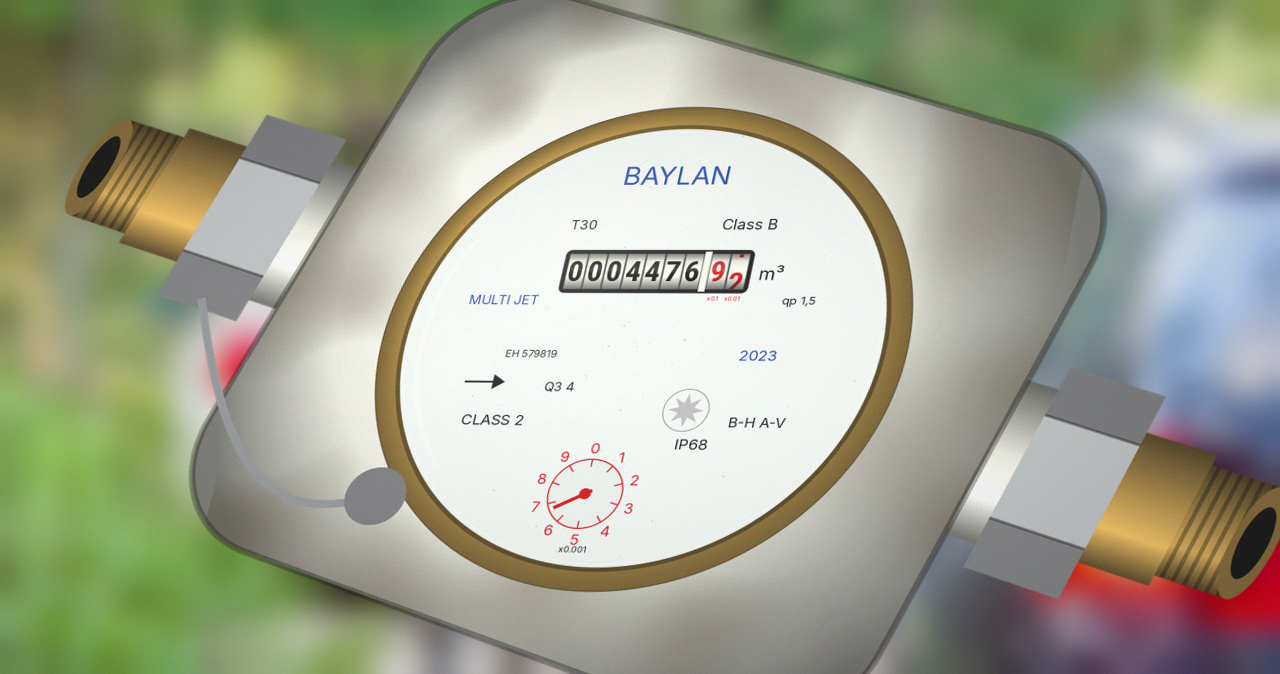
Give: 4476.916
